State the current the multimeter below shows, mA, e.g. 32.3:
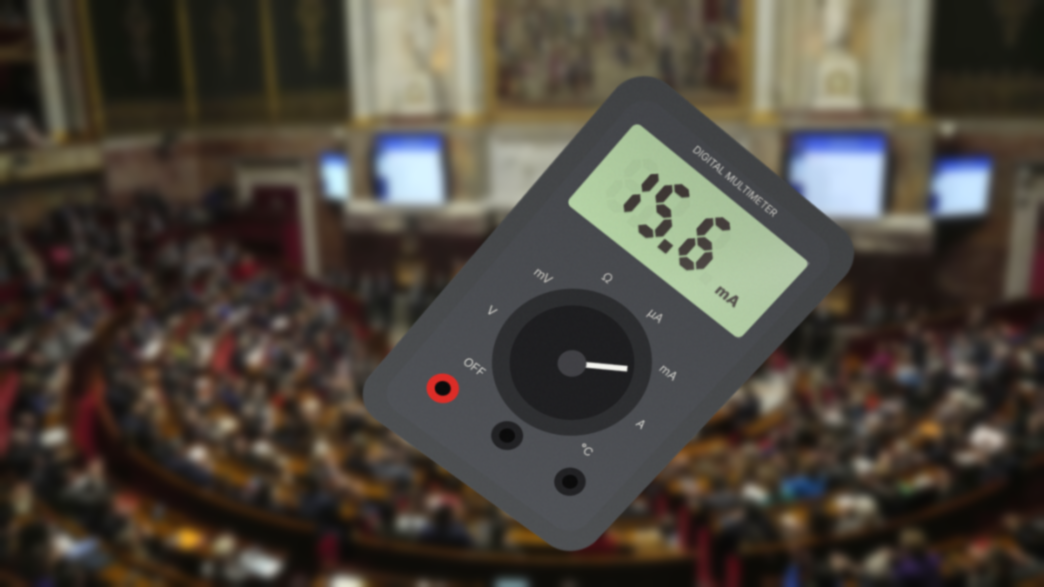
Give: 15.6
